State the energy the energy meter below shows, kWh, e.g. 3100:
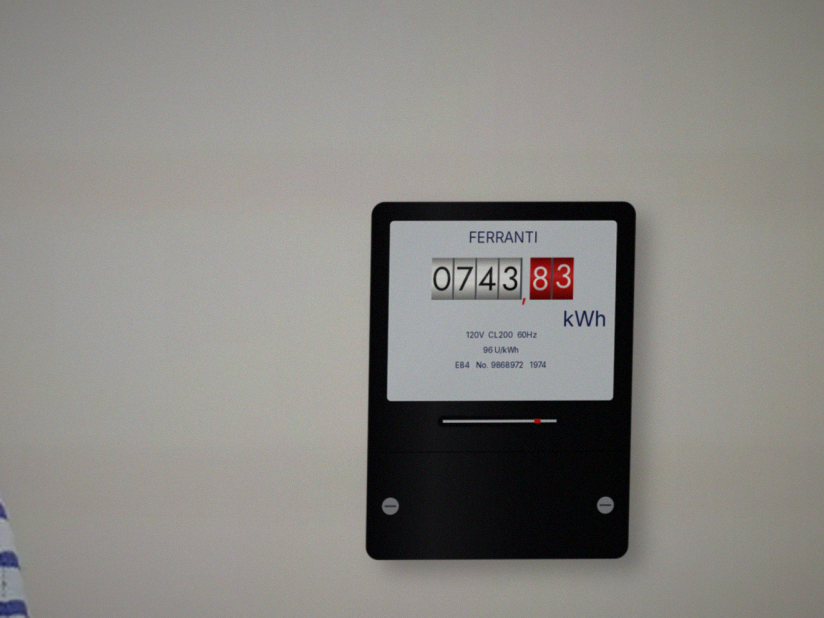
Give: 743.83
